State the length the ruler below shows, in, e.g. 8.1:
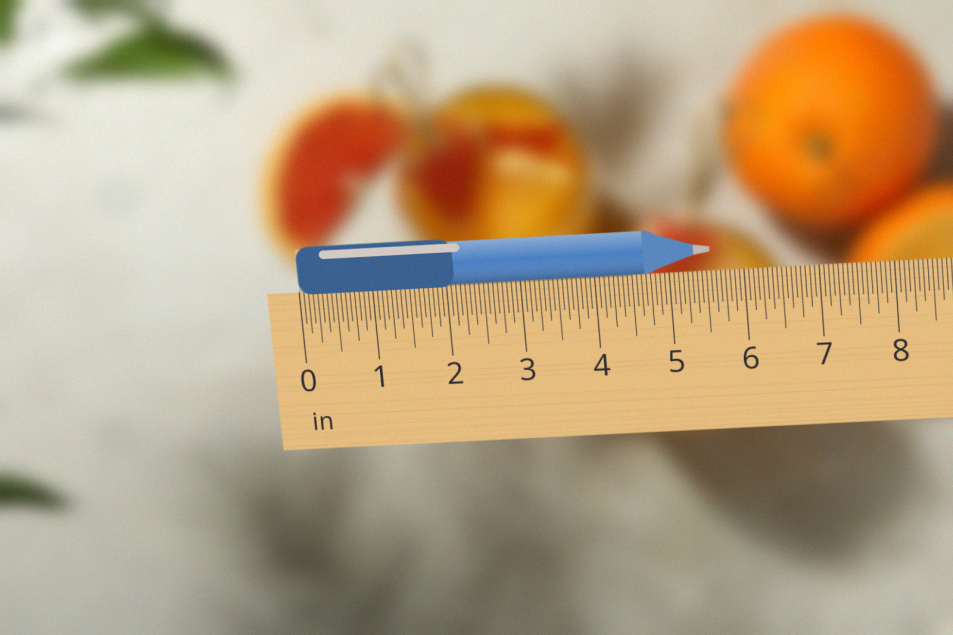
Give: 5.5625
